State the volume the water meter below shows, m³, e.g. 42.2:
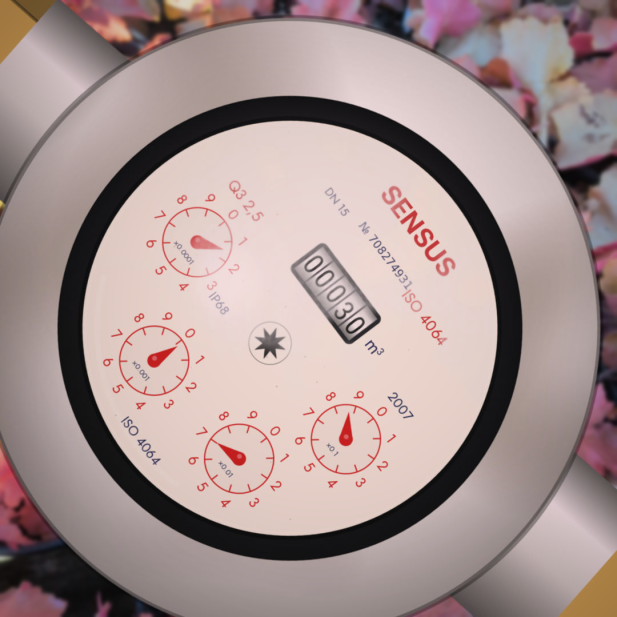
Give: 29.8701
